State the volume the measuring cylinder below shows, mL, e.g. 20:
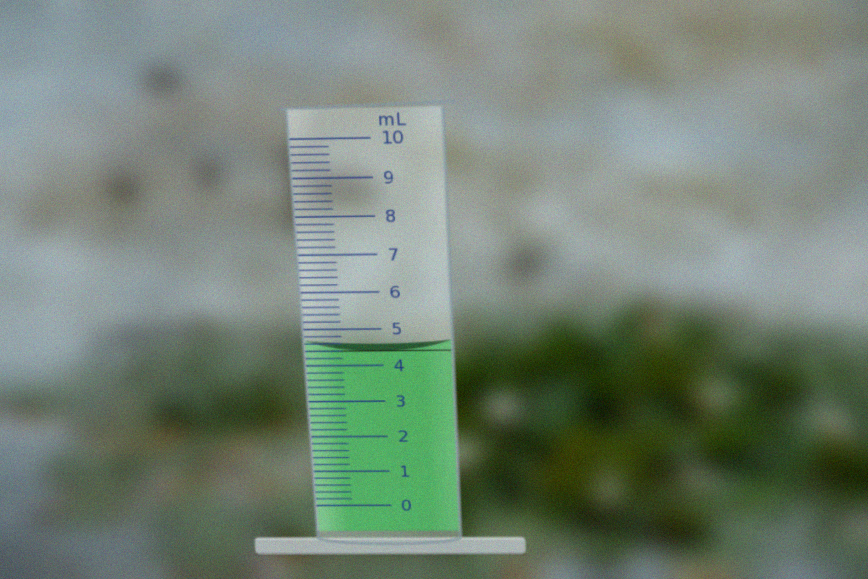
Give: 4.4
